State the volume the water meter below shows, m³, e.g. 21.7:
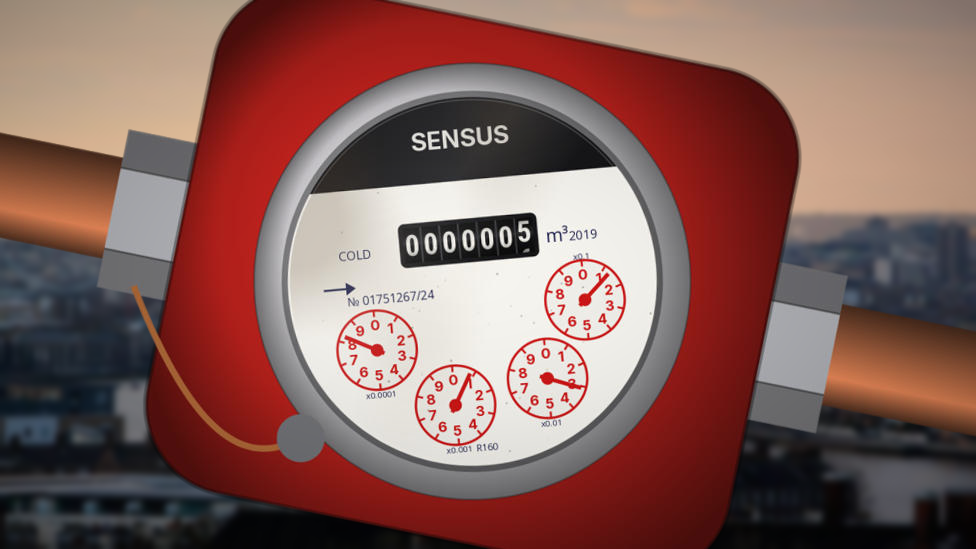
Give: 5.1308
